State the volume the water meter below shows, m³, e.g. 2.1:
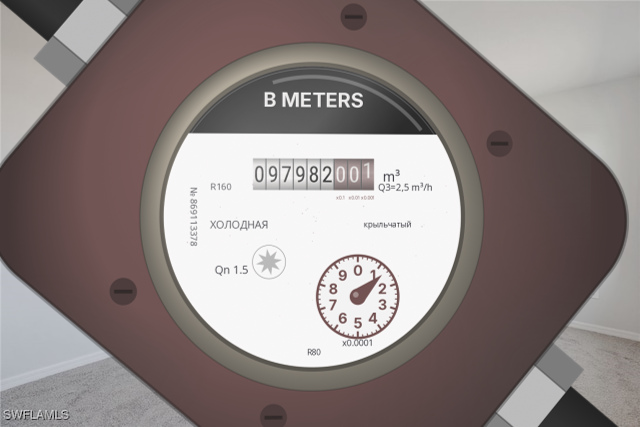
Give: 97982.0011
